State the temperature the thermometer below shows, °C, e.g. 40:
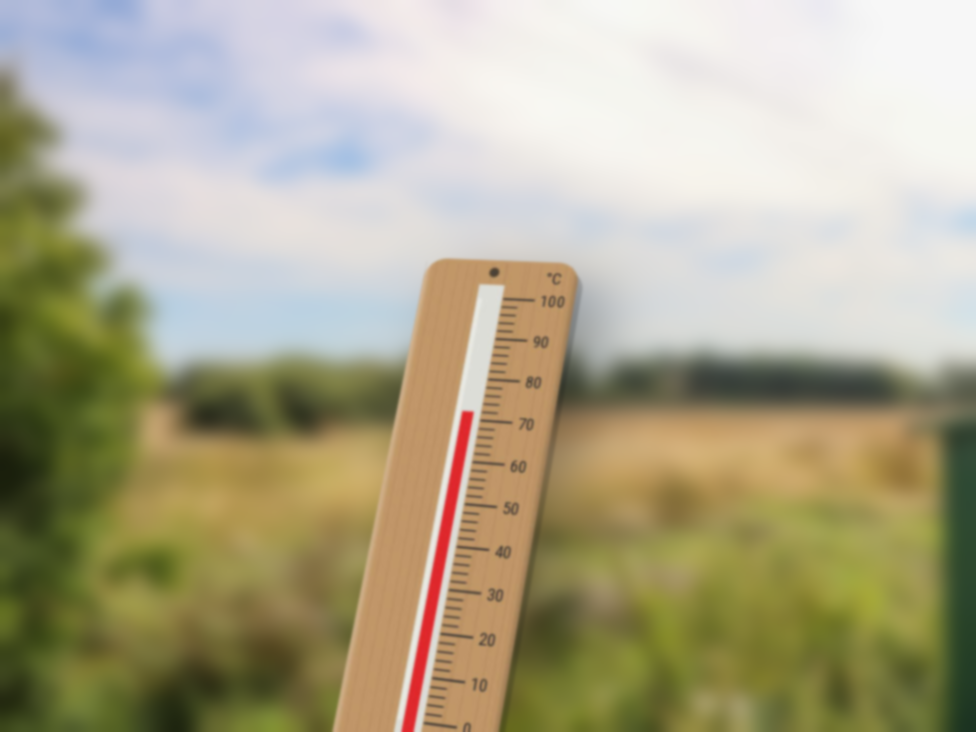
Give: 72
